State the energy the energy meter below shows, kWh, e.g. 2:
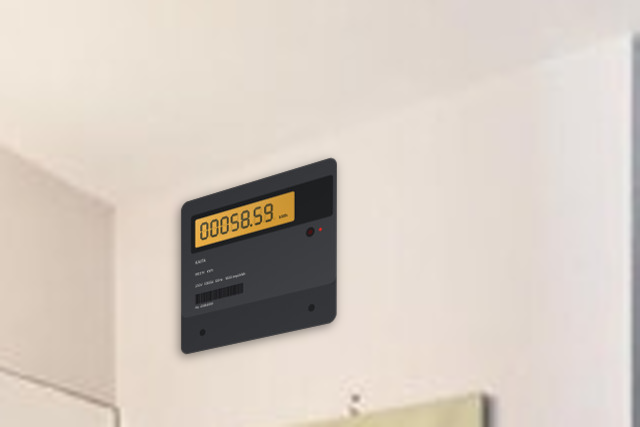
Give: 58.59
